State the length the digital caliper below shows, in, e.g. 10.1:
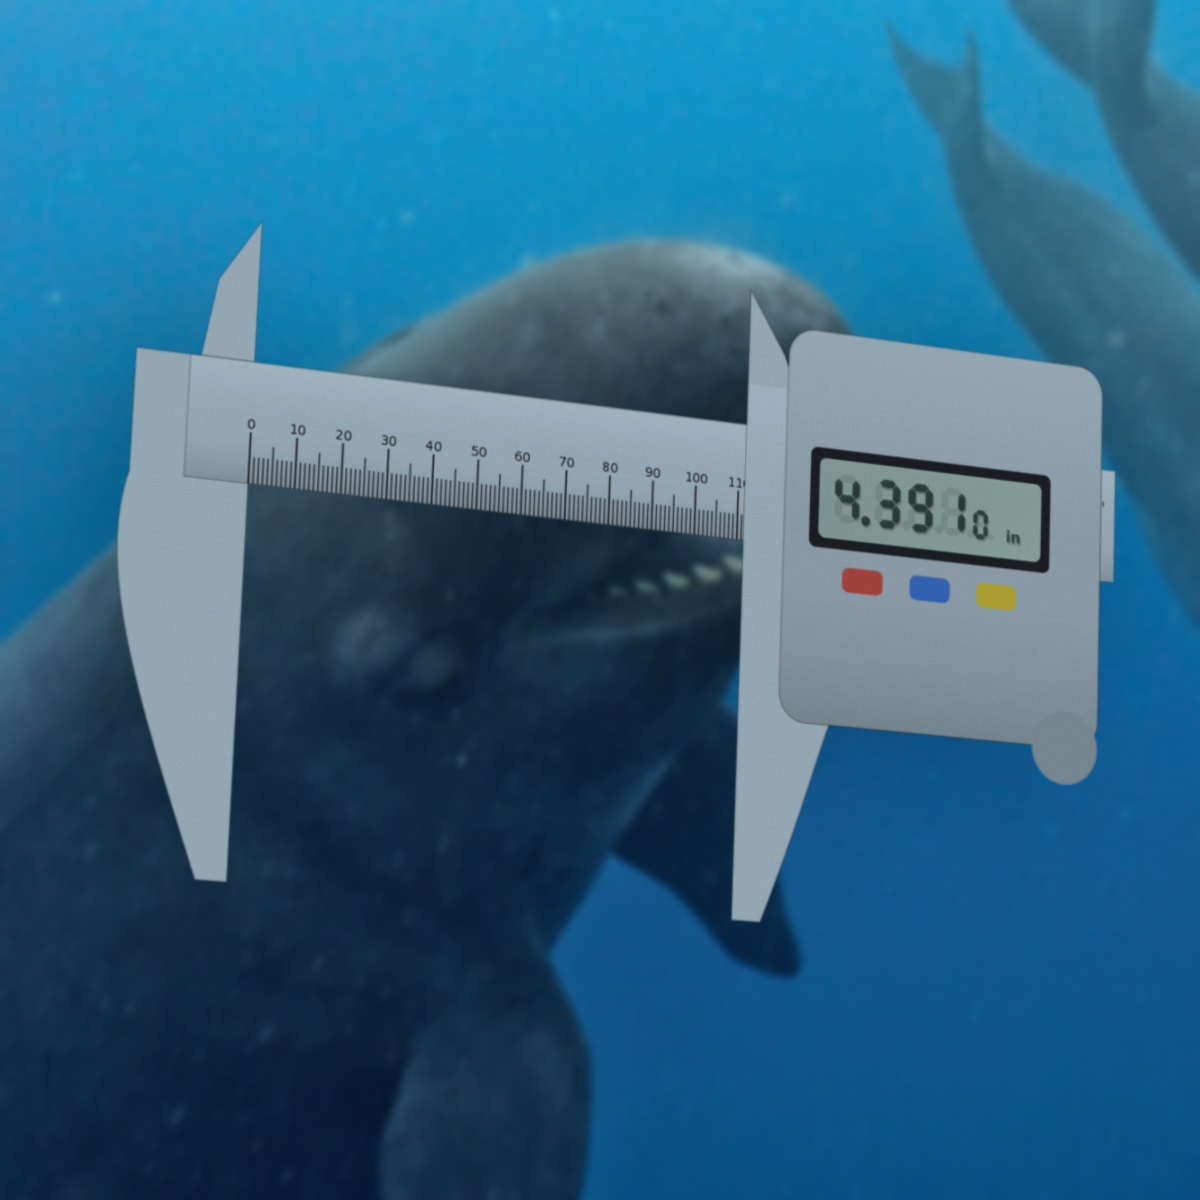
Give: 4.3910
